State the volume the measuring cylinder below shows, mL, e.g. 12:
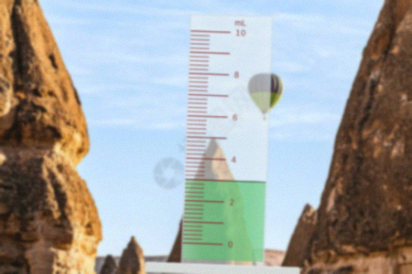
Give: 3
